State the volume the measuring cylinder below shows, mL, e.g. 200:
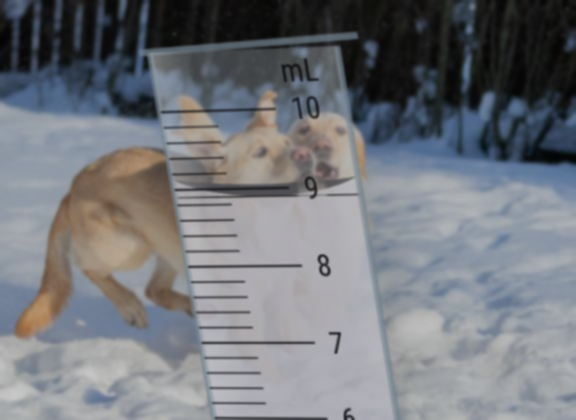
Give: 8.9
